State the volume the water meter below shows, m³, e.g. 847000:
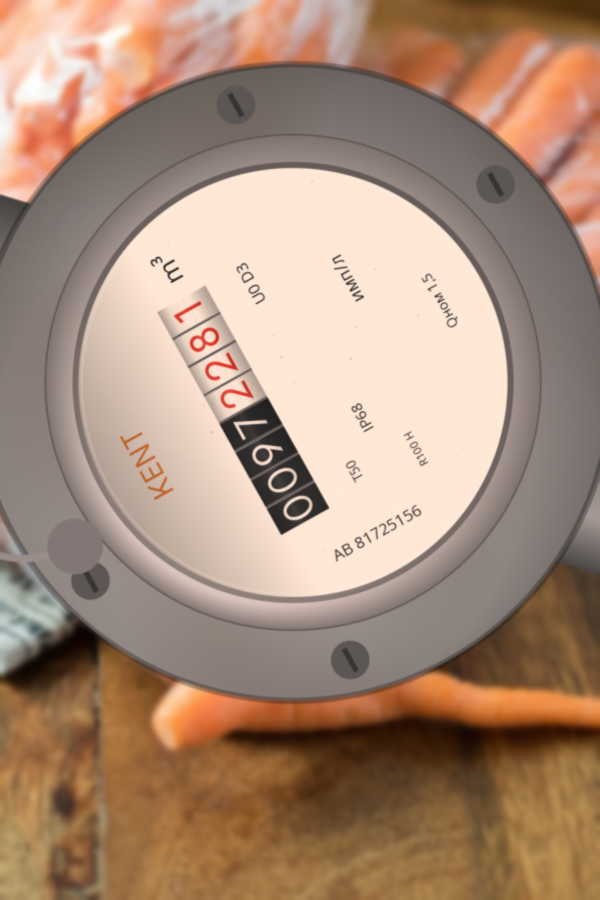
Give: 97.2281
